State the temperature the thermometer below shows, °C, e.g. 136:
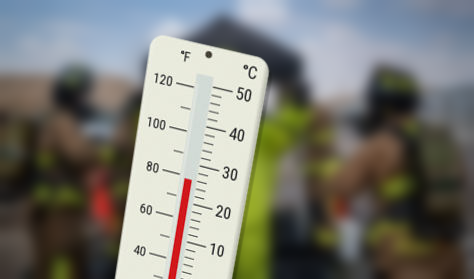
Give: 26
